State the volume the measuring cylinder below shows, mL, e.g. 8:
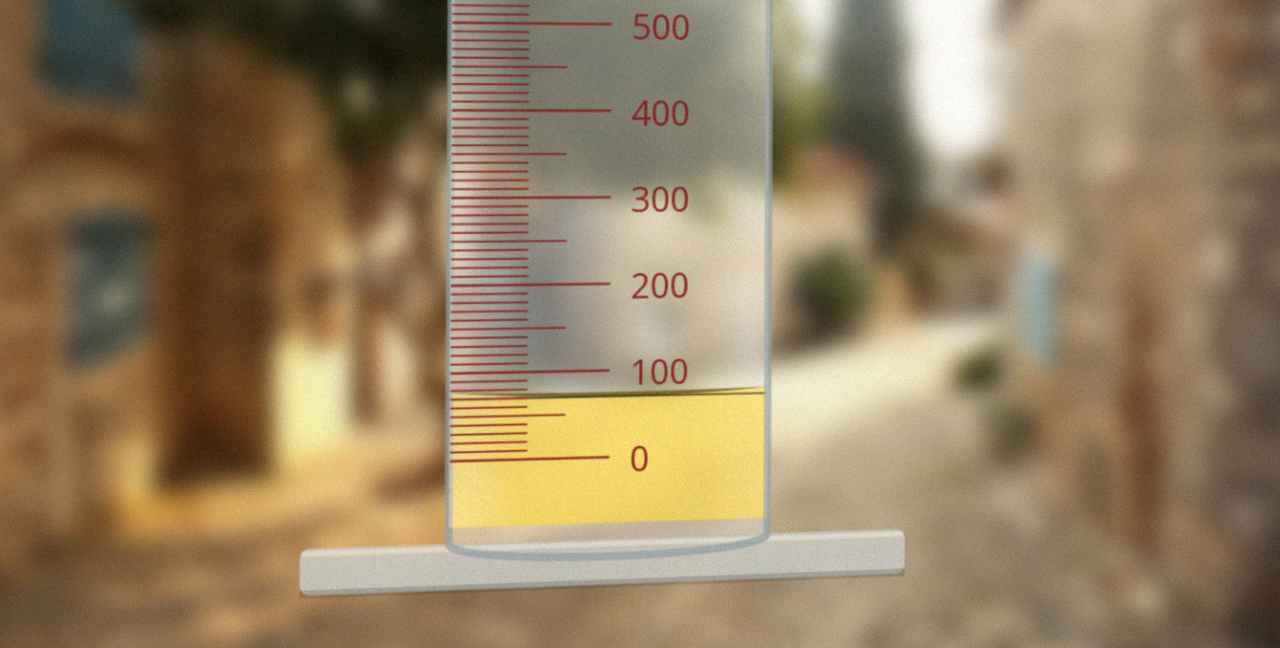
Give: 70
